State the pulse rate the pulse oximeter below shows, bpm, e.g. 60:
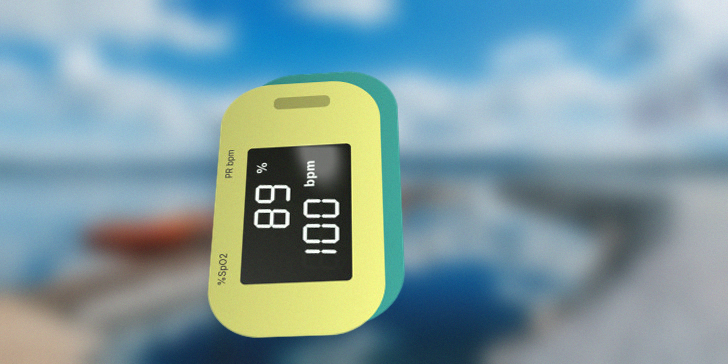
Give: 100
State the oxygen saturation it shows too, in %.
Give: 89
